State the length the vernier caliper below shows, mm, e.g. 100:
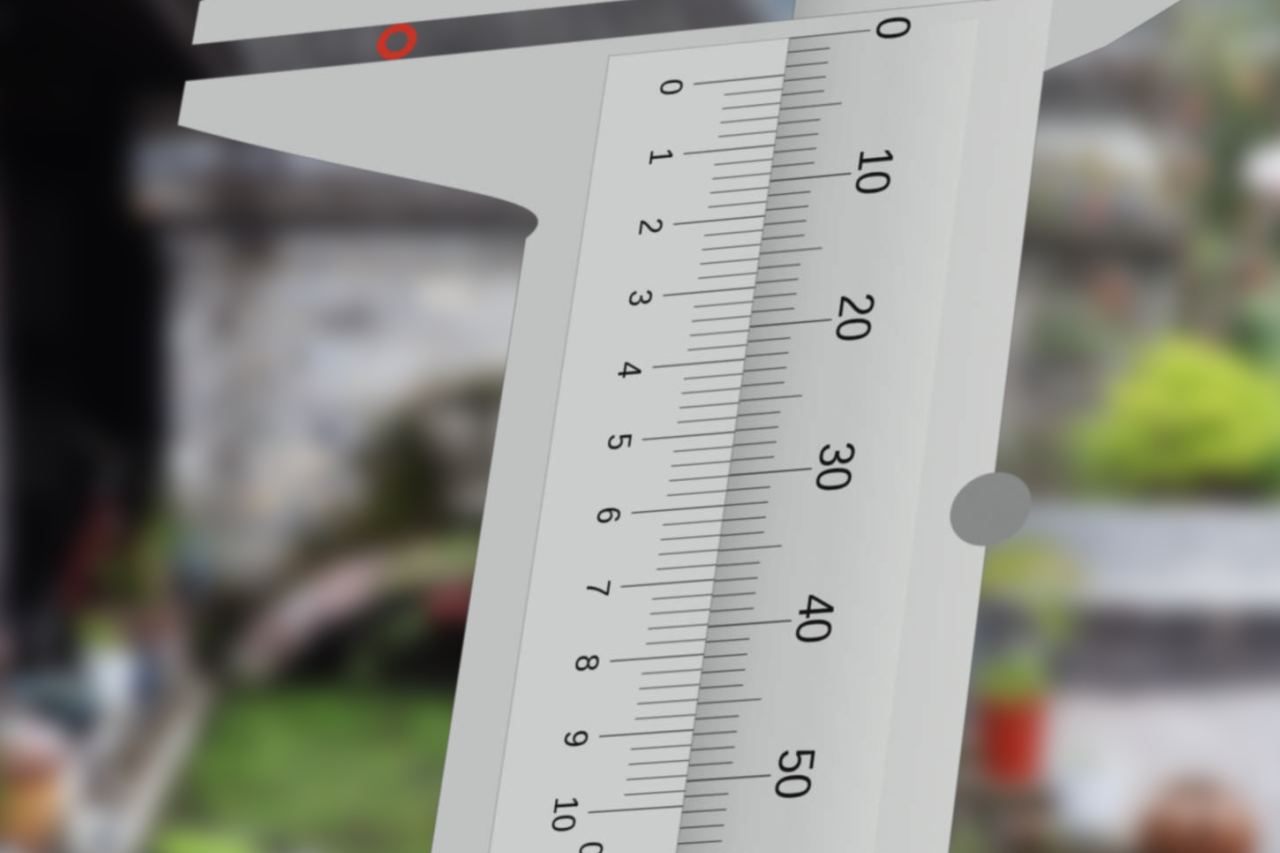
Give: 2.6
